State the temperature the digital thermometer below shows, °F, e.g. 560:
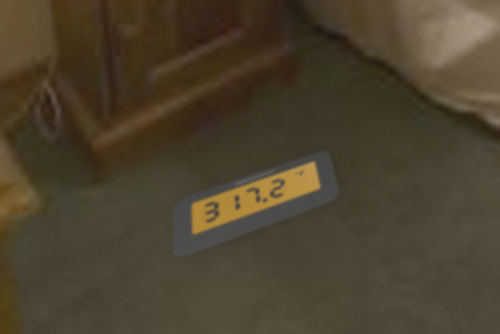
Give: 317.2
